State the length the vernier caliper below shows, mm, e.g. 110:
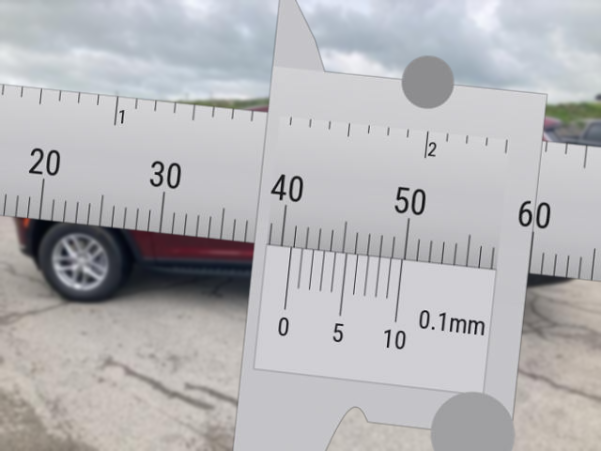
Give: 40.8
